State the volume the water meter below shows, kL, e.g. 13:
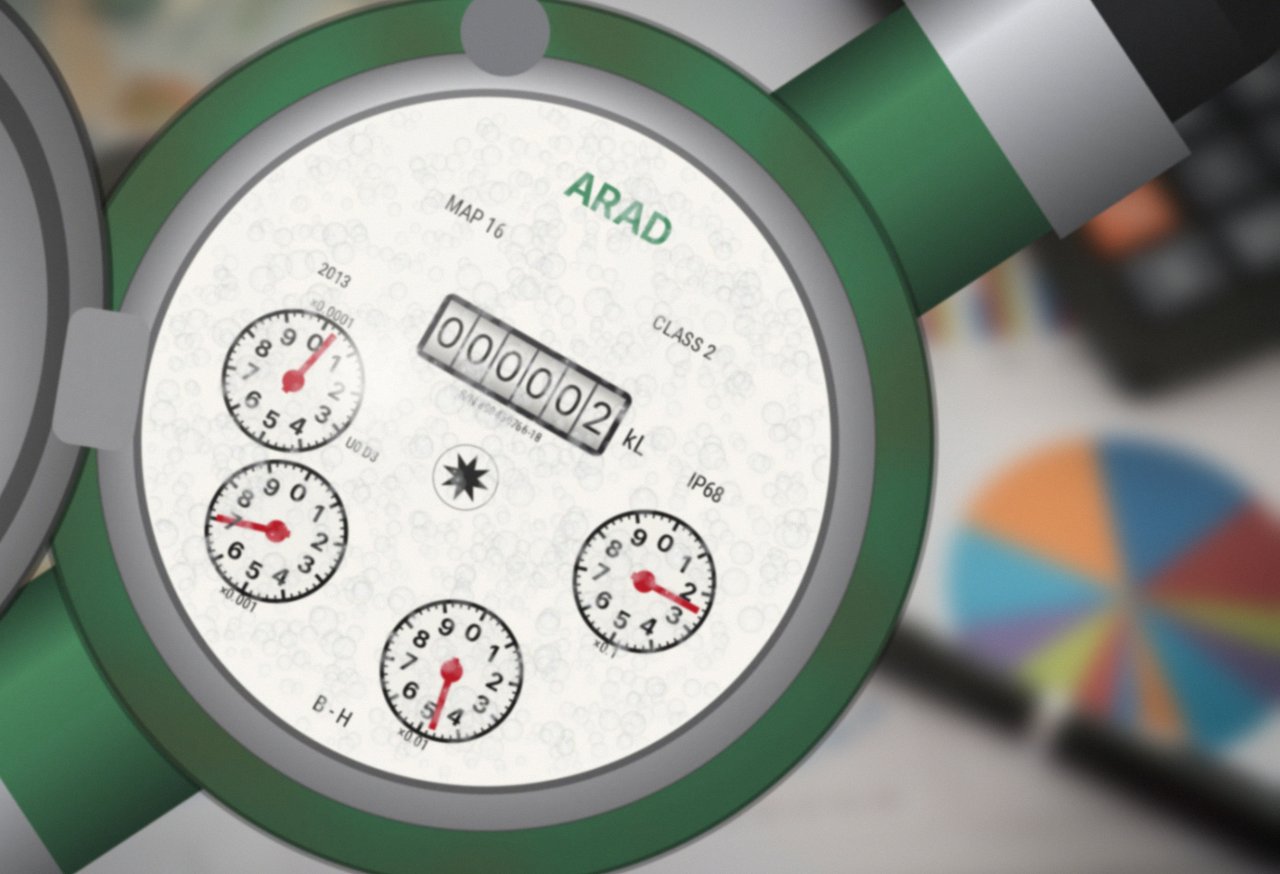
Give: 2.2470
